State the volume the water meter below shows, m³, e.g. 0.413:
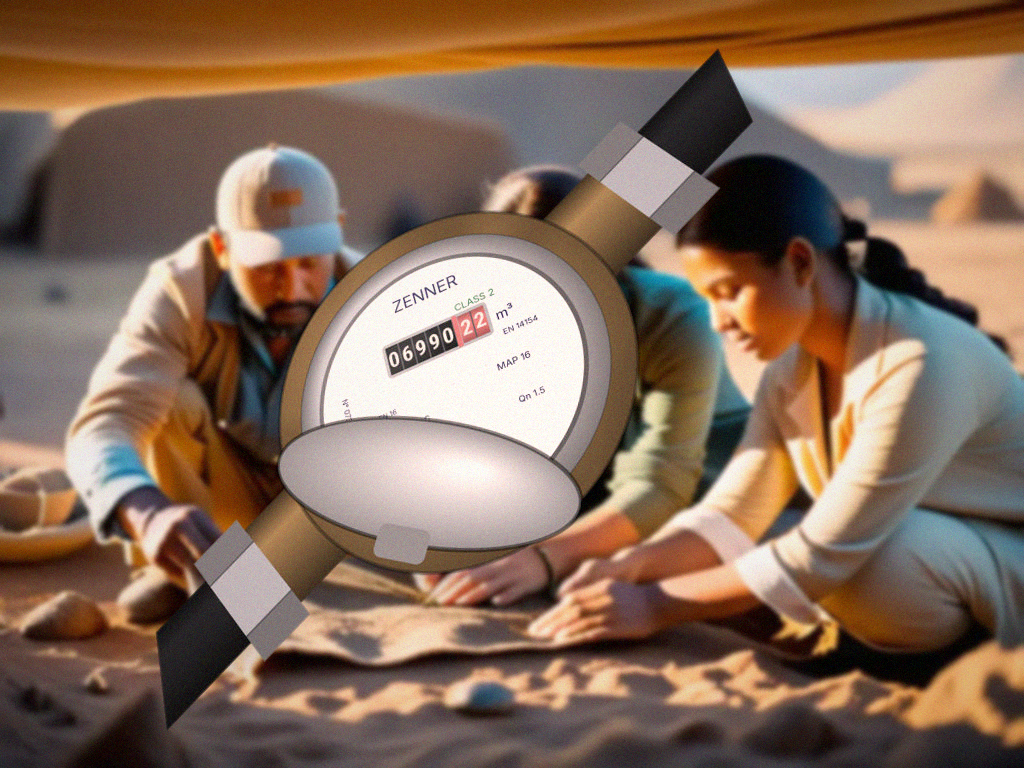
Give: 6990.22
